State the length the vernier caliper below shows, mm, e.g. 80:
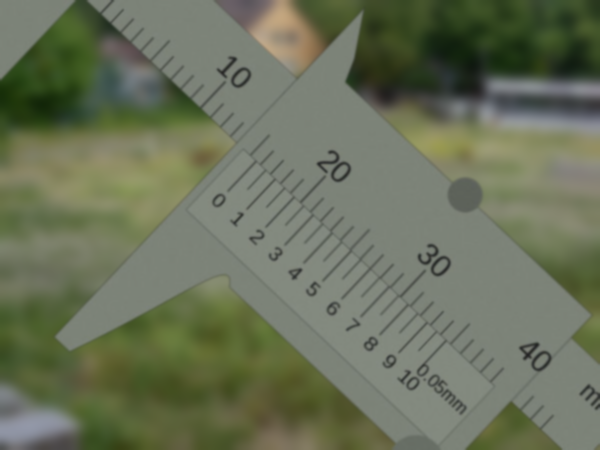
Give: 15.6
